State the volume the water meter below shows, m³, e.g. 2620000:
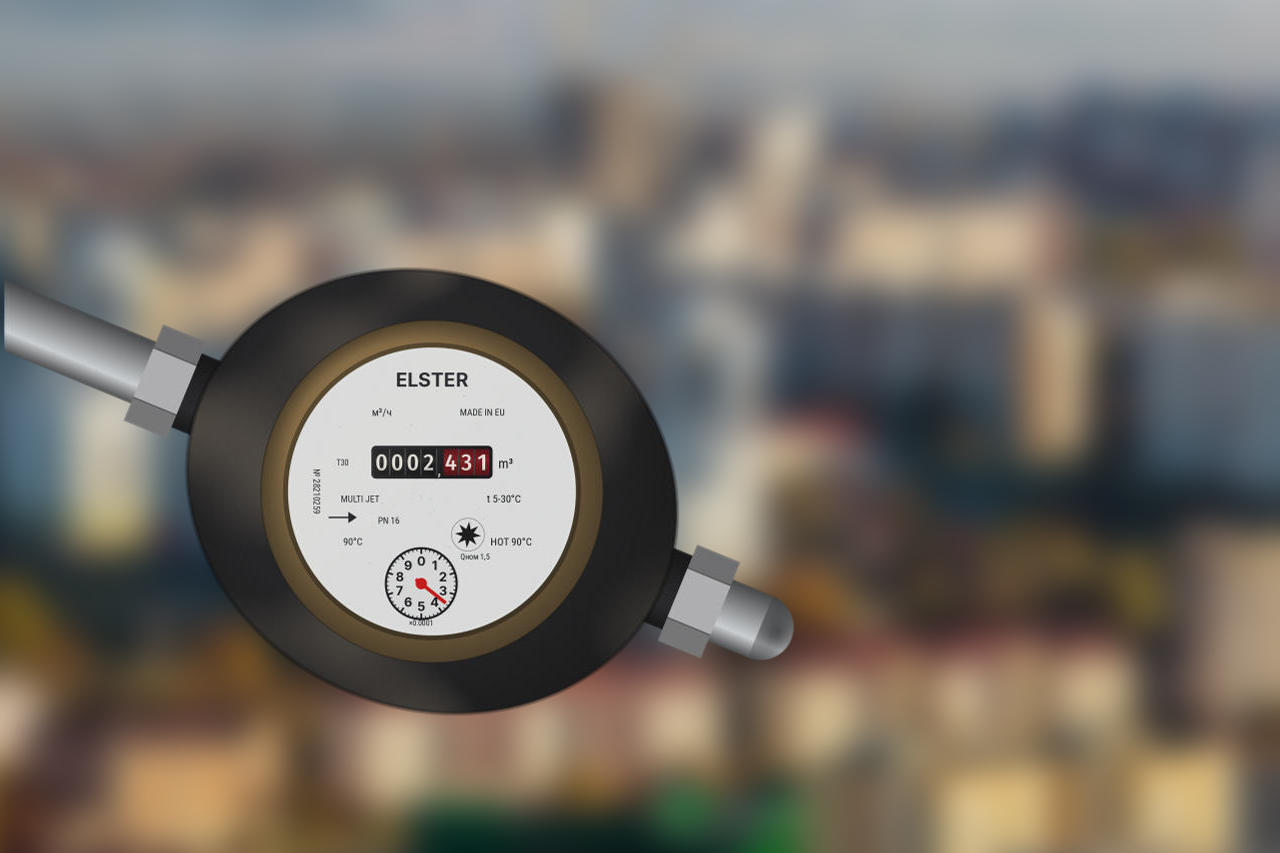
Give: 2.4313
